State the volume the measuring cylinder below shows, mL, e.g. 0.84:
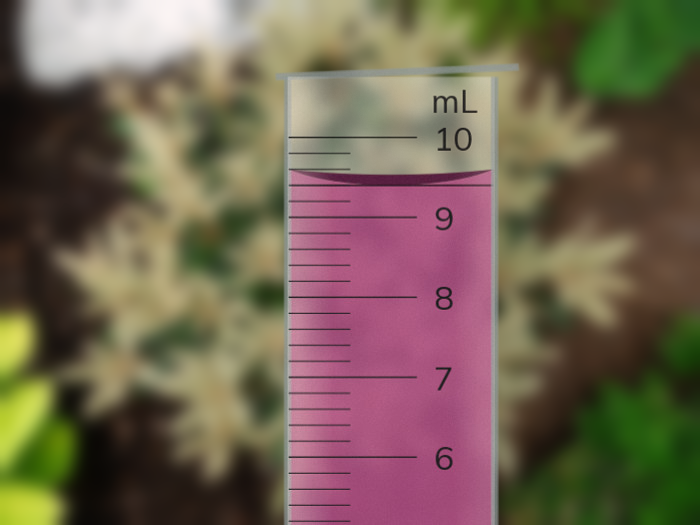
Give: 9.4
